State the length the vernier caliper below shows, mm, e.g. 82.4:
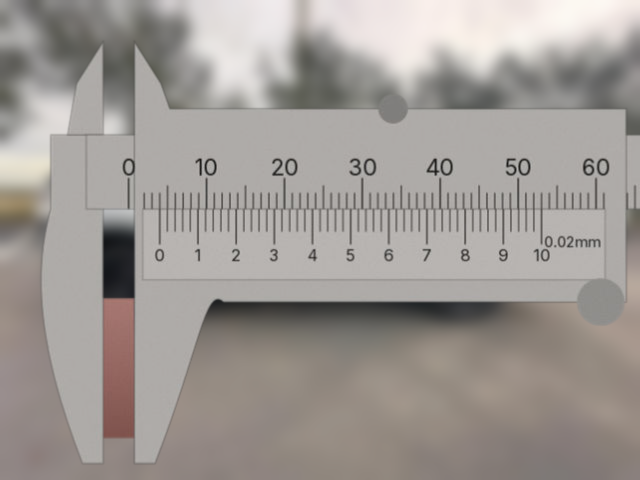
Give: 4.0
